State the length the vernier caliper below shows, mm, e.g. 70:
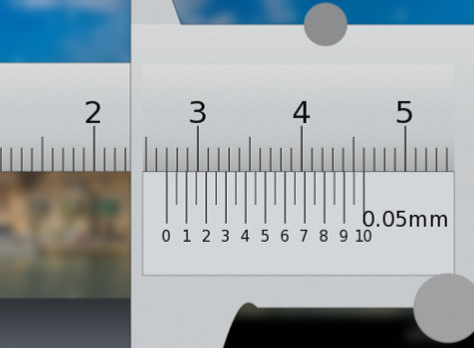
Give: 27.0
